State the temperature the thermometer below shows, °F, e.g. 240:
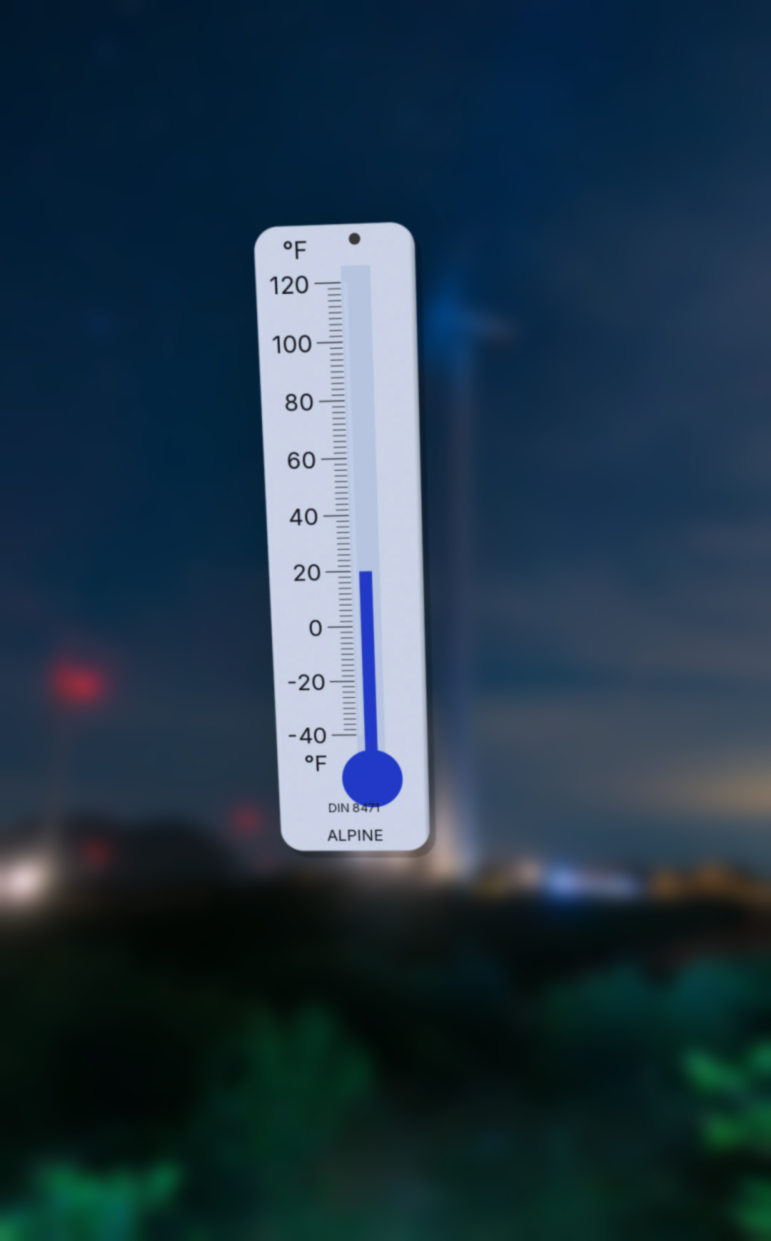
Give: 20
